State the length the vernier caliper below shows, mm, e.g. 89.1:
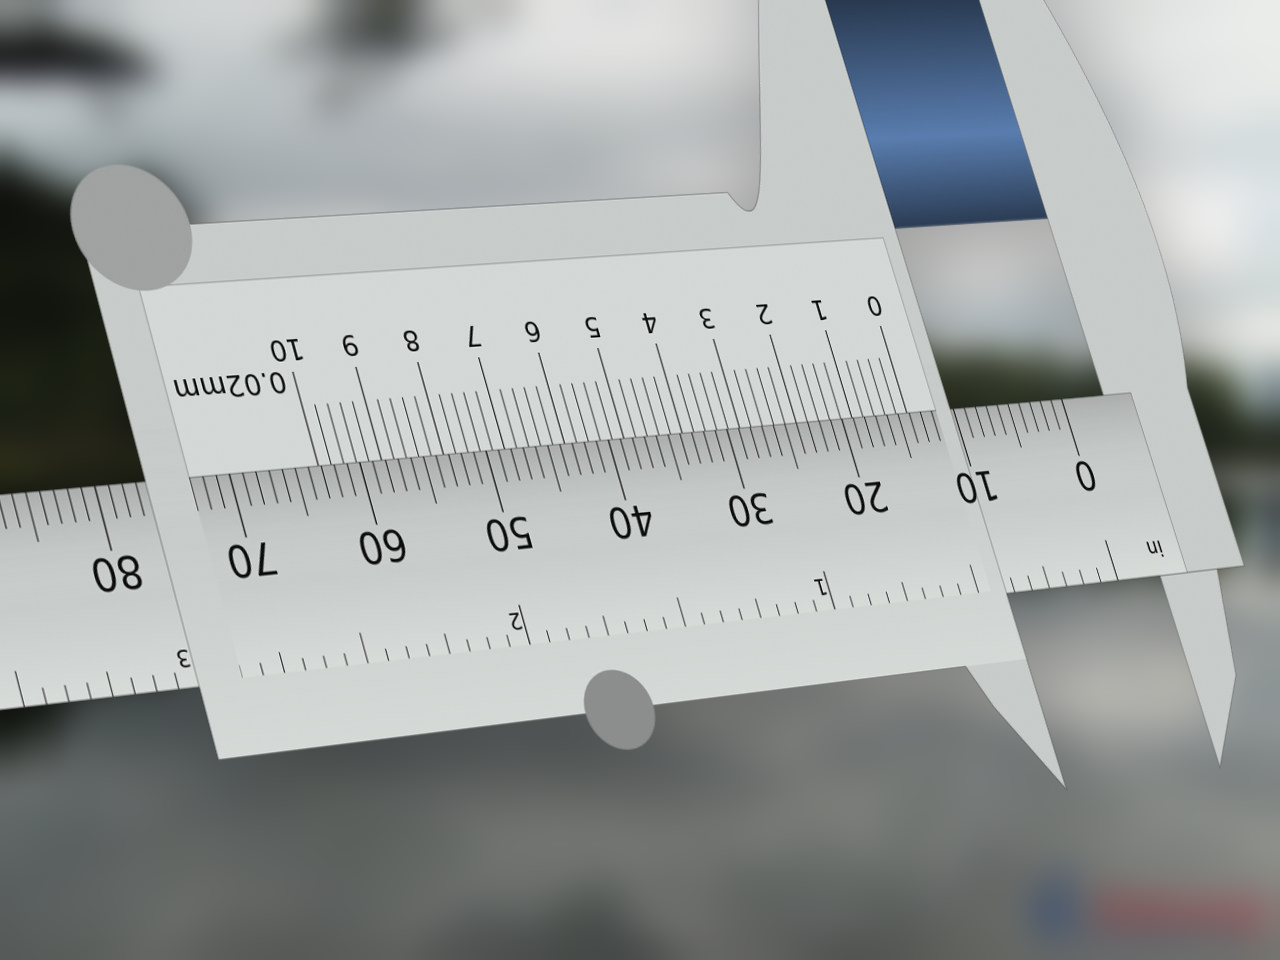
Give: 14.2
